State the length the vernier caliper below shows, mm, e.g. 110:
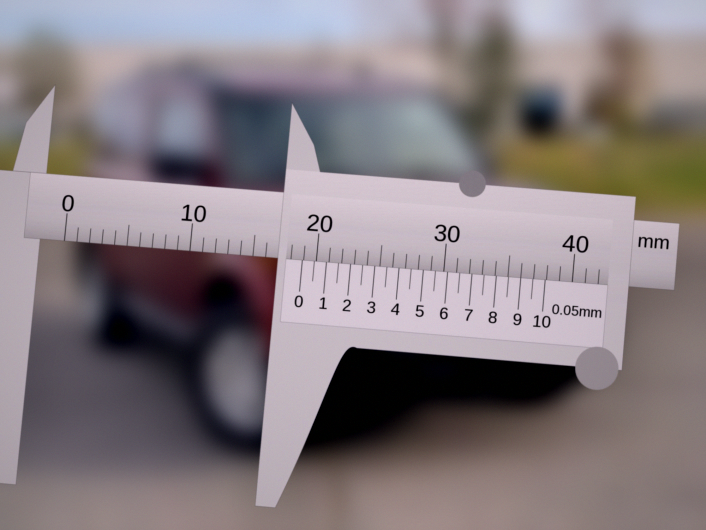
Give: 18.9
